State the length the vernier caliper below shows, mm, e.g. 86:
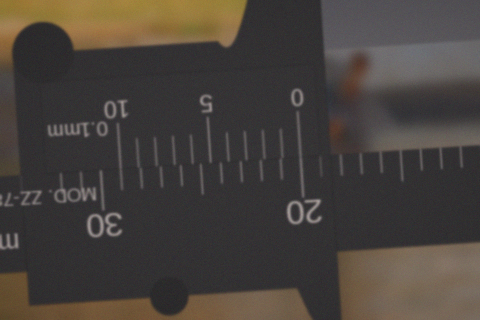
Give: 20.0
